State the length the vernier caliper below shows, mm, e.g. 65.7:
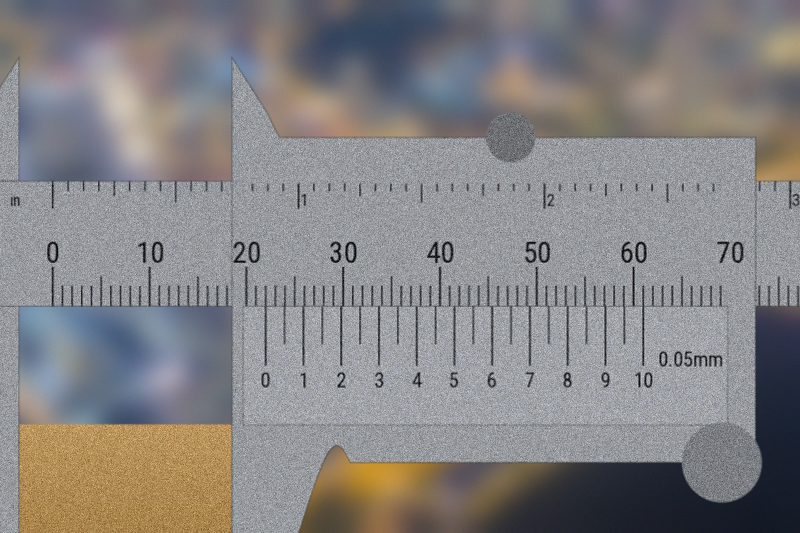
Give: 22.0
